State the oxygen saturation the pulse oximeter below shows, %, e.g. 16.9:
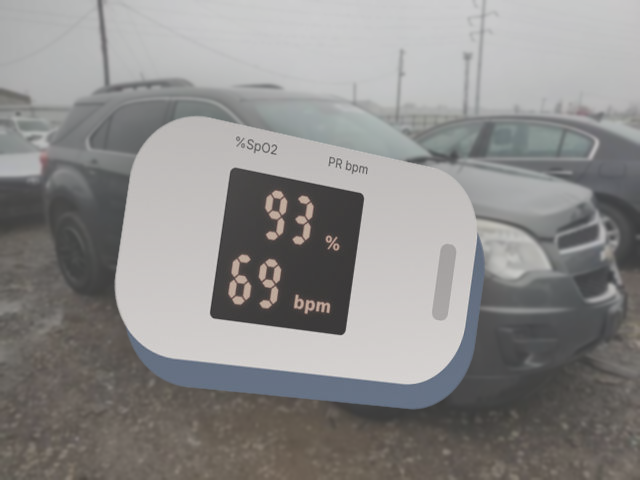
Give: 93
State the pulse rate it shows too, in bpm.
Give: 69
